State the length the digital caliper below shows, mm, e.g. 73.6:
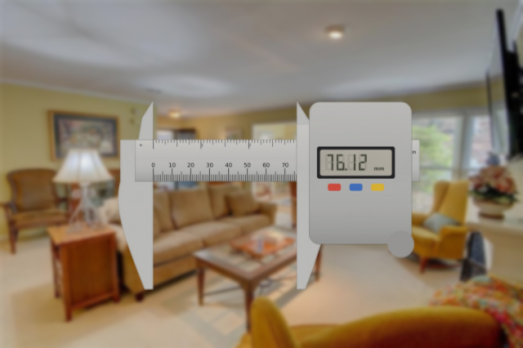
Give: 76.12
